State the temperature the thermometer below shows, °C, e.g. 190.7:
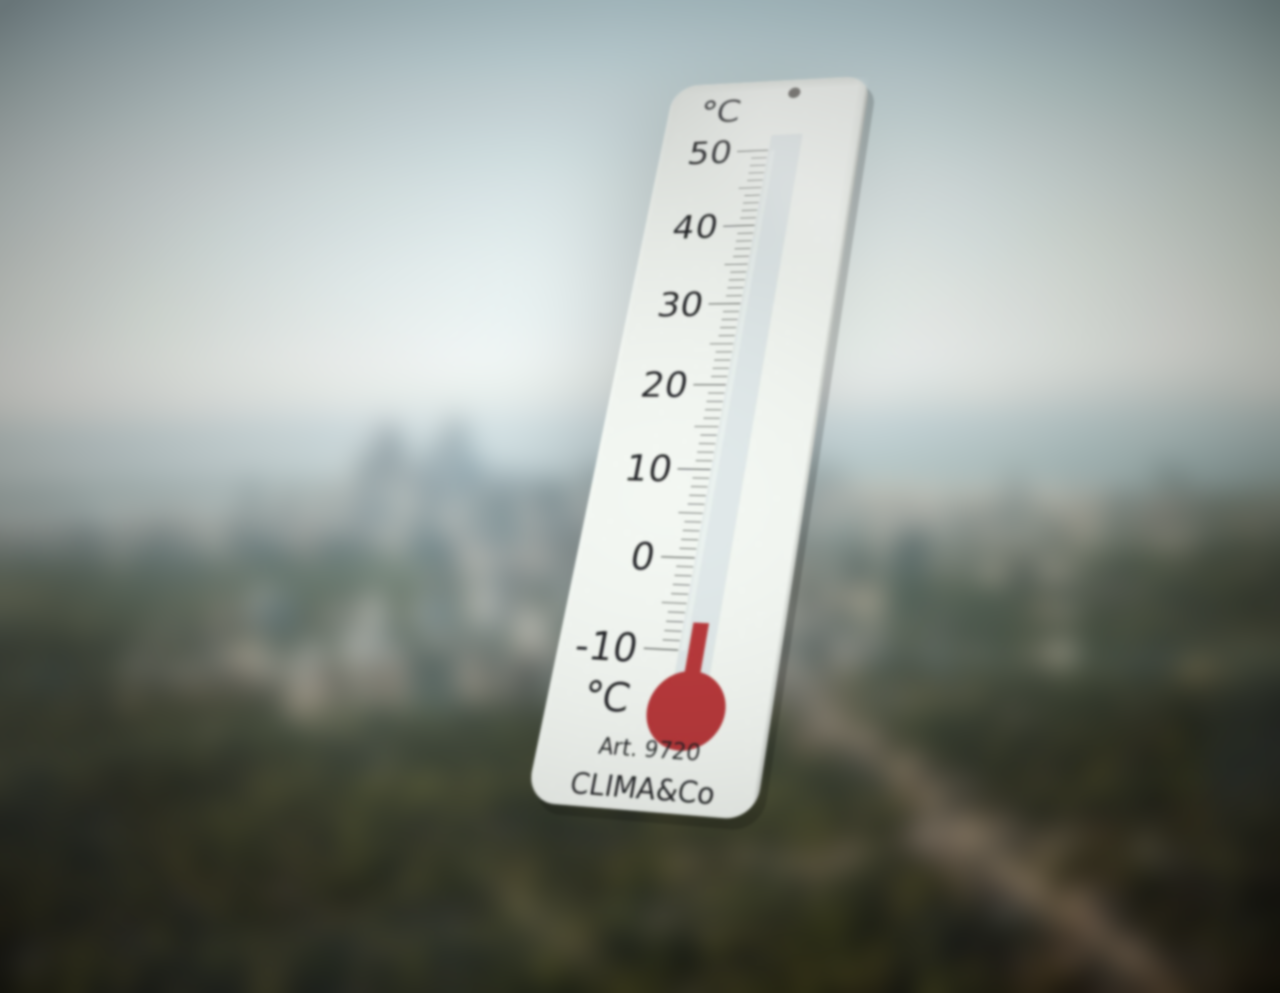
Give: -7
